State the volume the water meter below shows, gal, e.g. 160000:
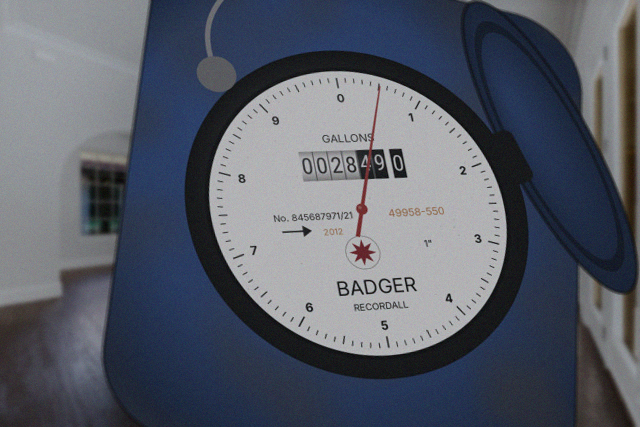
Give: 28490.5
